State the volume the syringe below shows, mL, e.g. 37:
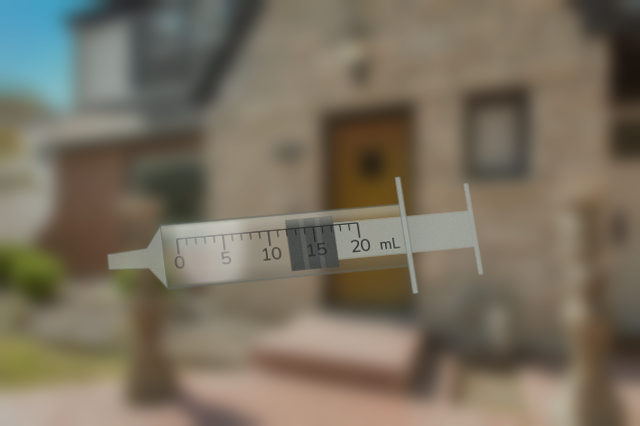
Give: 12
